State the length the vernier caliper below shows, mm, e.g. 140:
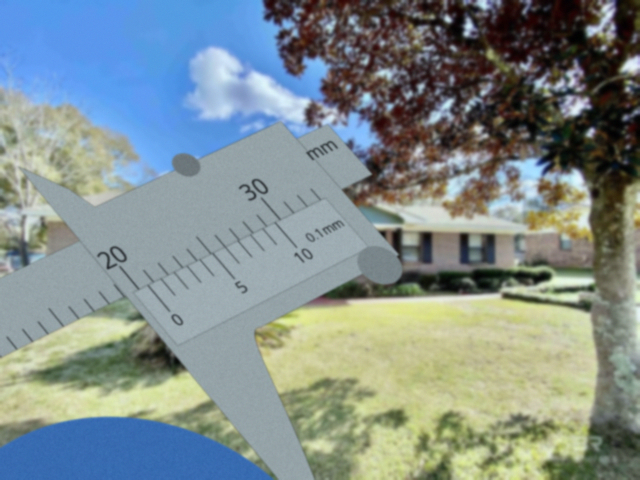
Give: 20.6
